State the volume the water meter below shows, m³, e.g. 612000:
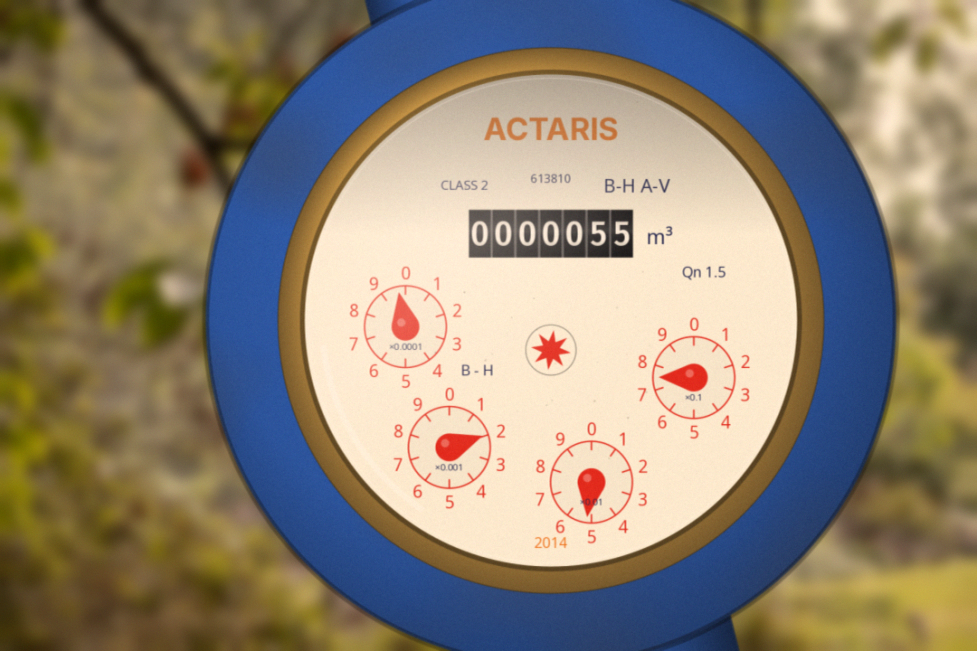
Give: 55.7519
